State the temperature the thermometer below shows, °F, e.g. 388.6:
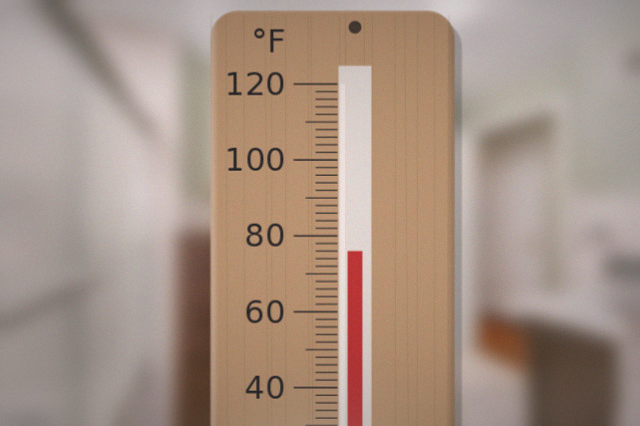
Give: 76
